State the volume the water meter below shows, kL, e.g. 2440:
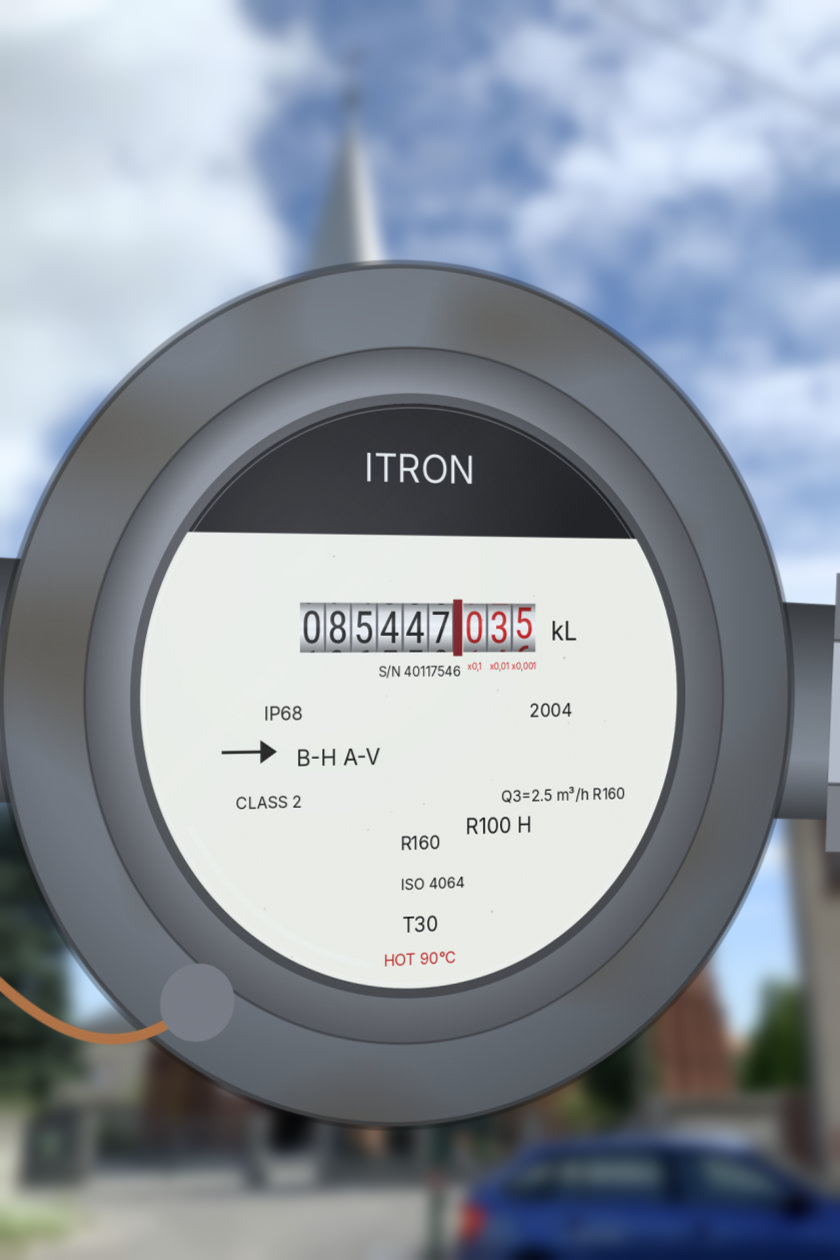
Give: 85447.035
